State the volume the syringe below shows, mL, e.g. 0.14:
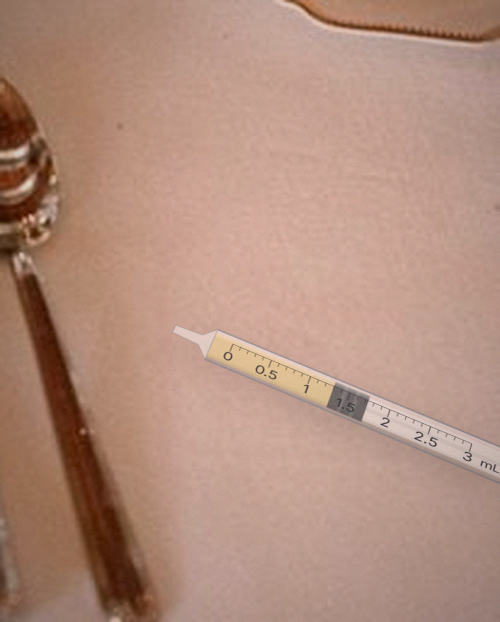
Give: 1.3
